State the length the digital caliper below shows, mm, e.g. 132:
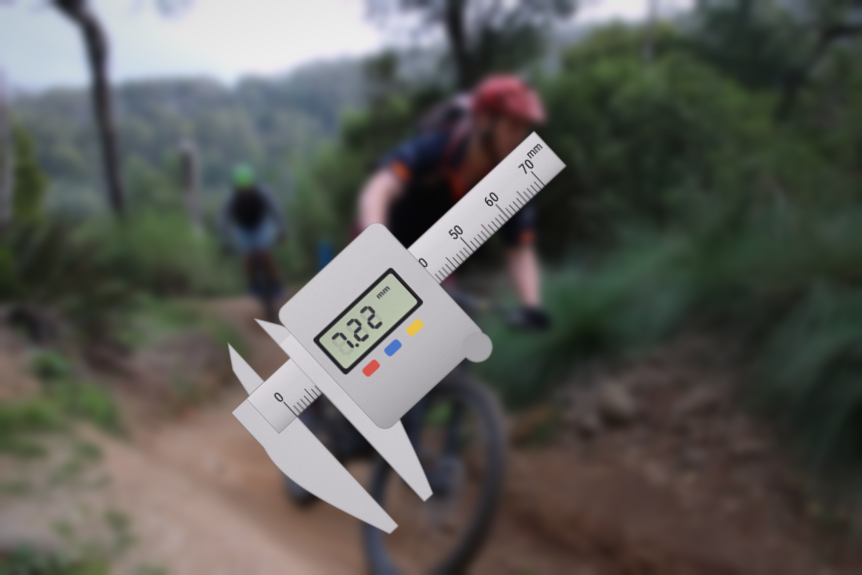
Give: 7.22
